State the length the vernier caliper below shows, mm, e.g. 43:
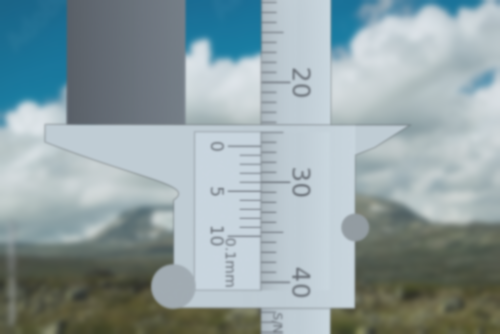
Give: 26.4
